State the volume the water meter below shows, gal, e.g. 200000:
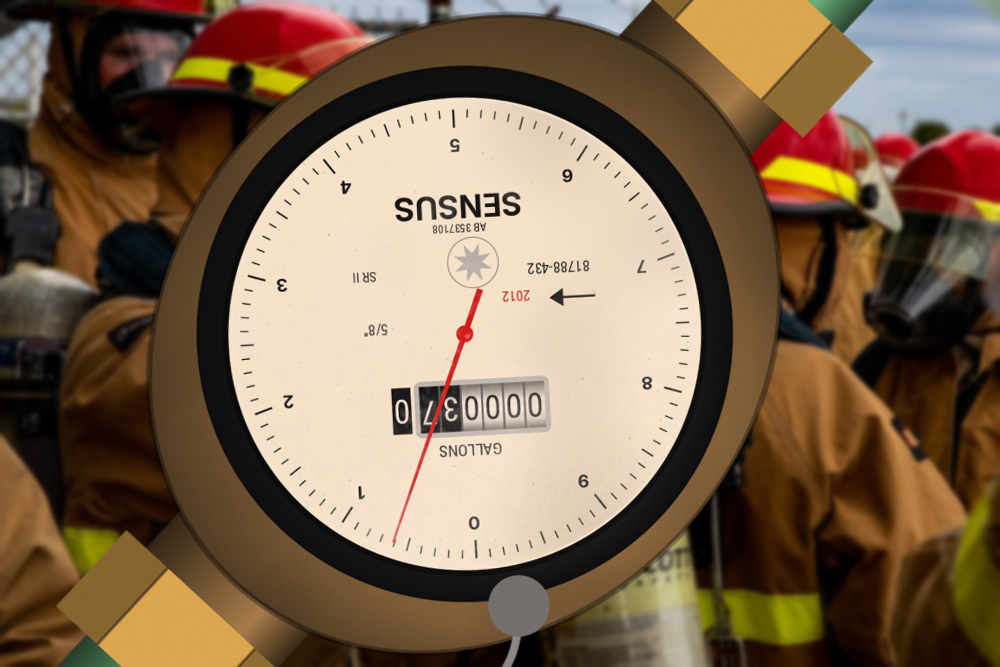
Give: 370.6
